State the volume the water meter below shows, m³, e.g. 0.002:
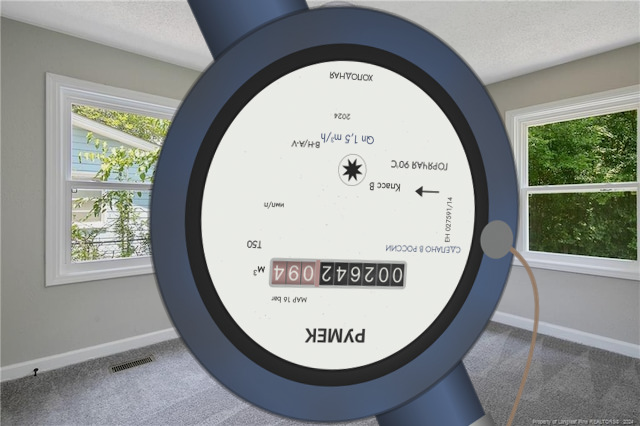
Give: 2642.094
